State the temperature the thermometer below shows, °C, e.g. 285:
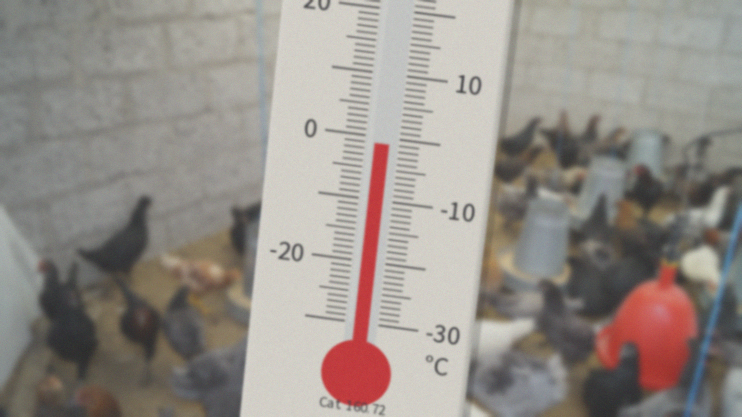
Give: -1
